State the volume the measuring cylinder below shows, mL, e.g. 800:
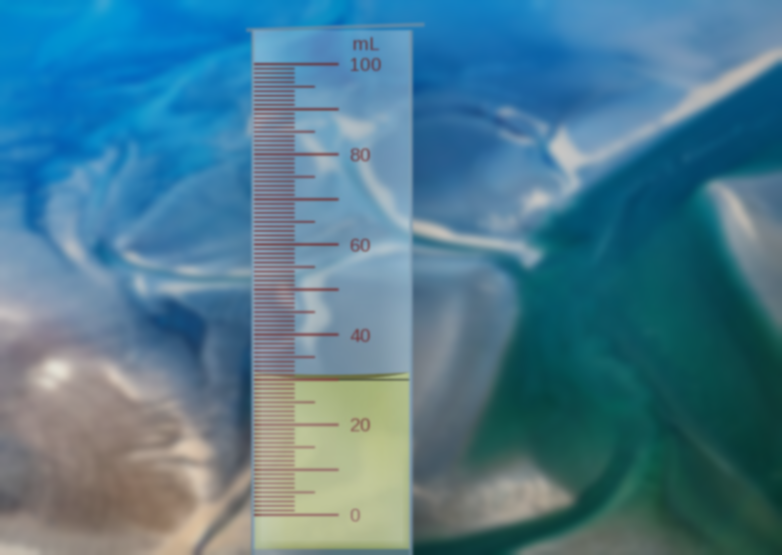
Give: 30
